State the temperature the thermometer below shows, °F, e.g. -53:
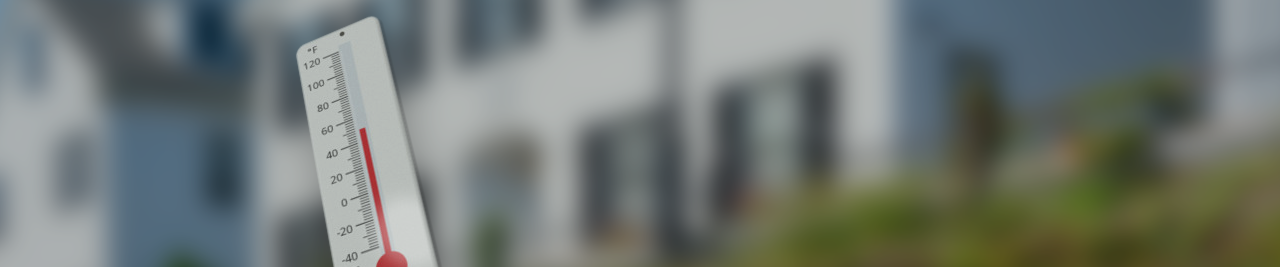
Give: 50
